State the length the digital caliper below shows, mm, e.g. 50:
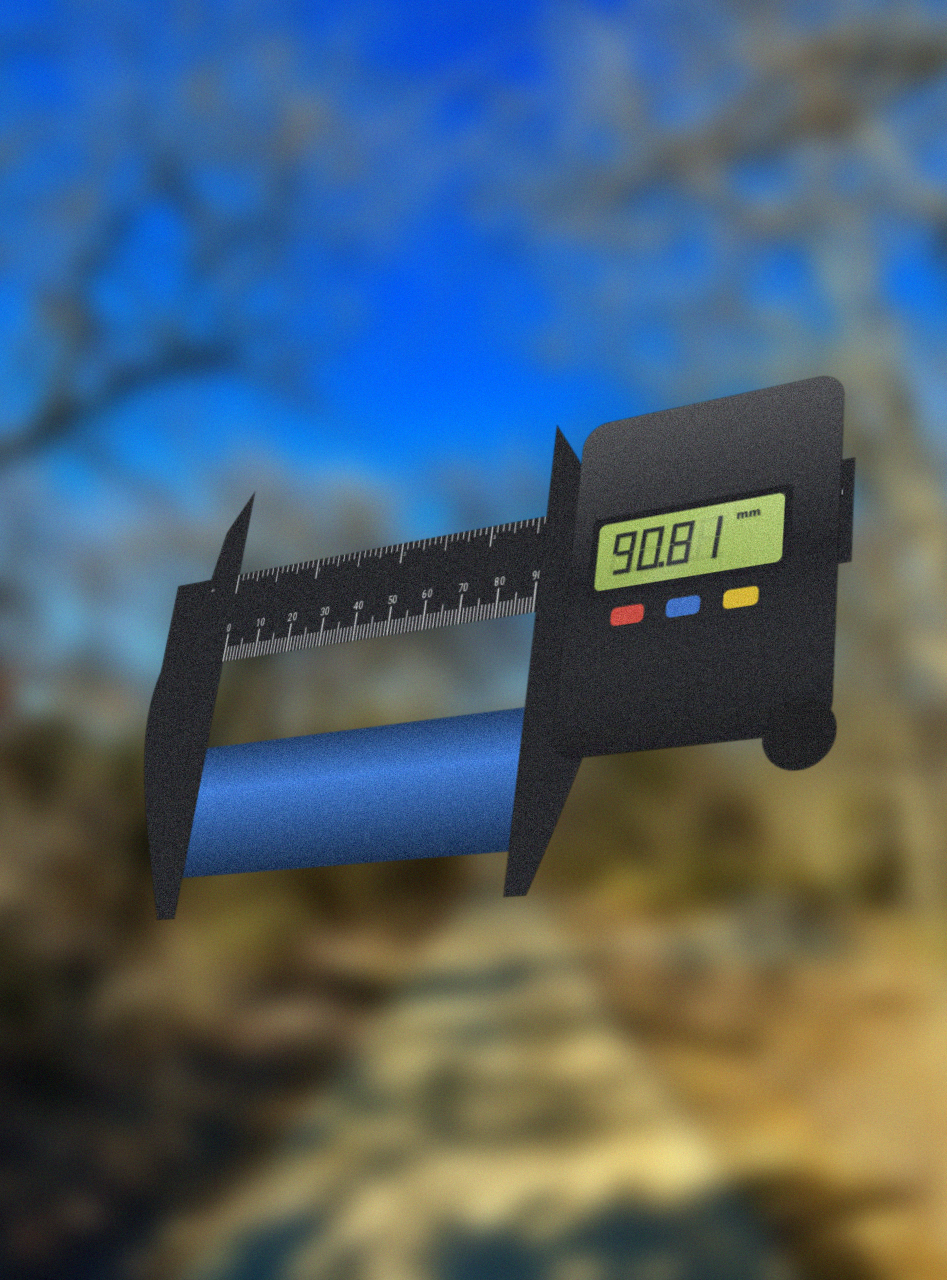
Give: 90.81
